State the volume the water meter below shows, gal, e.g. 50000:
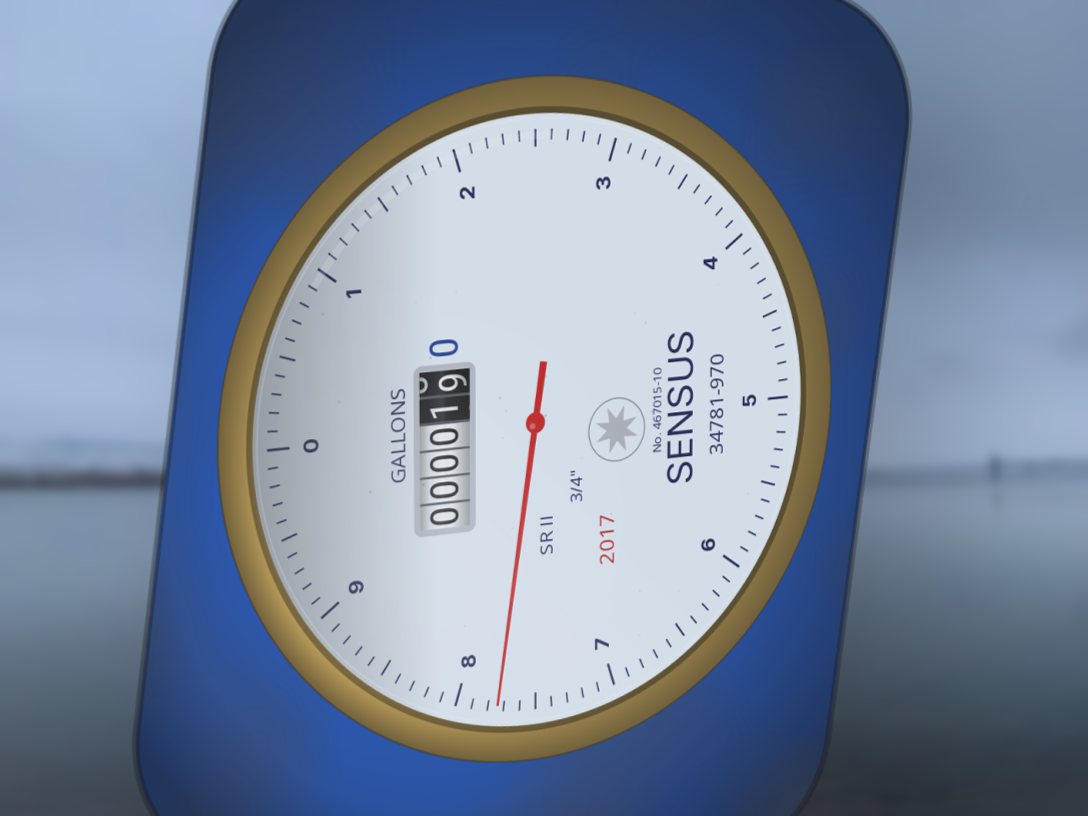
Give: 187.7
